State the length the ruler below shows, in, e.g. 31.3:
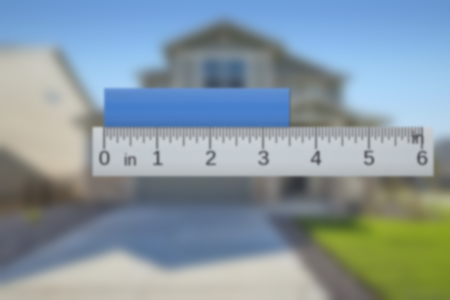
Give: 3.5
